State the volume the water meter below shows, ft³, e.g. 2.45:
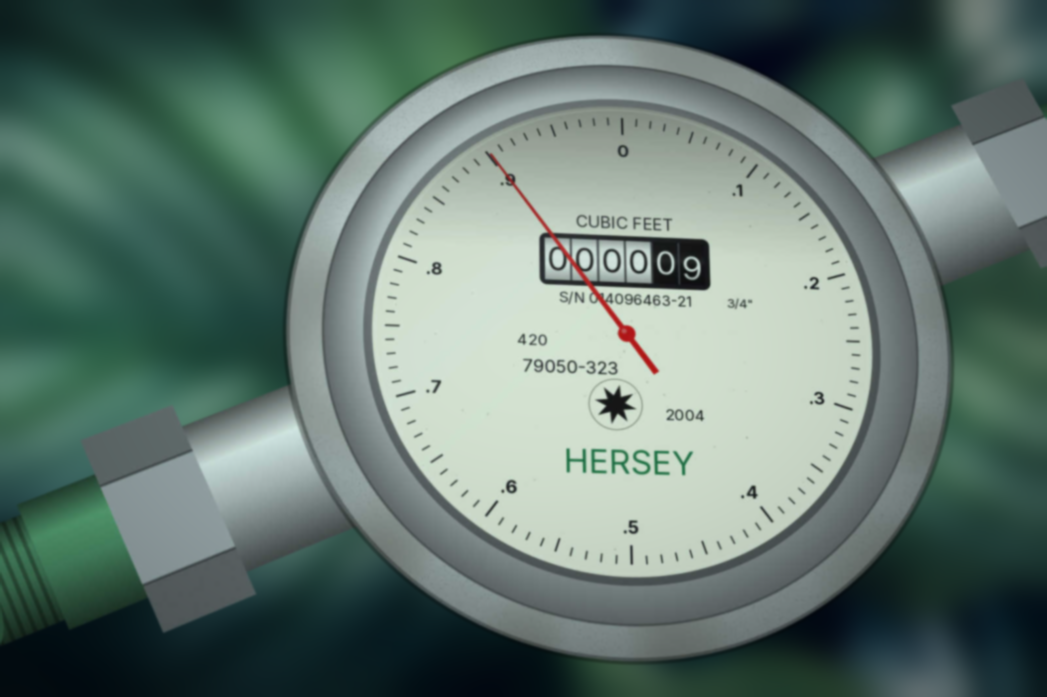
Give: 8.90
